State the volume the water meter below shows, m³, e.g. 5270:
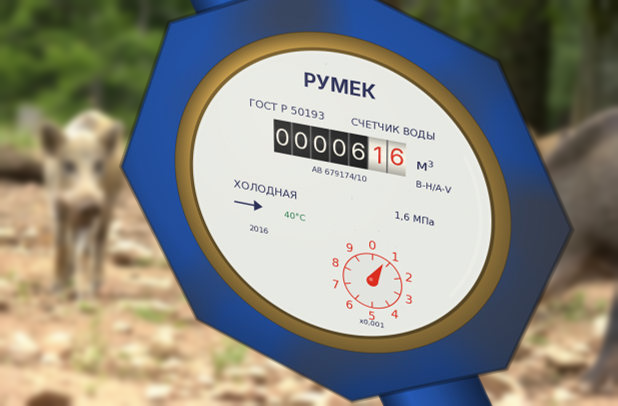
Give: 6.160
